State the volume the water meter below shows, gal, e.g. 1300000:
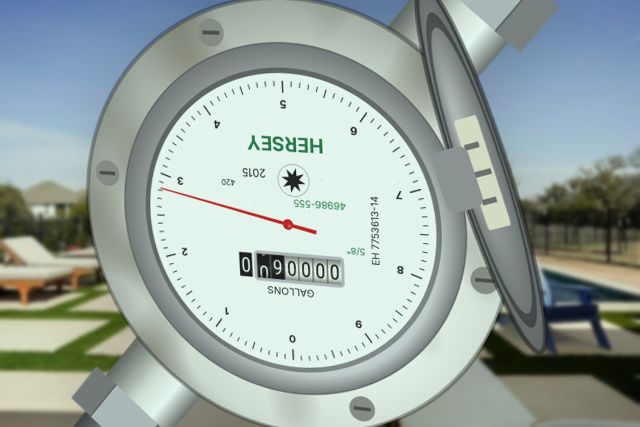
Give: 602.8
